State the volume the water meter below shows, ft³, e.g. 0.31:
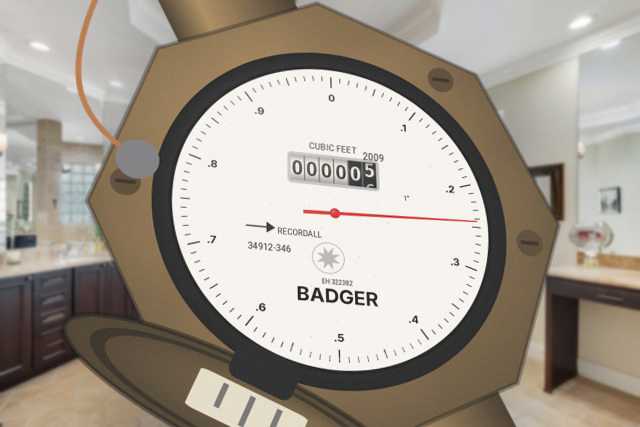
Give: 5.24
